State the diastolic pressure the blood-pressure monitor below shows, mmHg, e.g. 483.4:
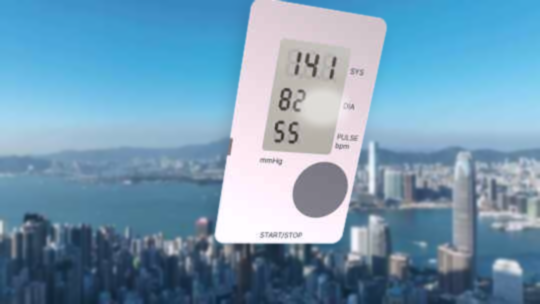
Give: 82
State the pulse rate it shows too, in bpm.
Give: 55
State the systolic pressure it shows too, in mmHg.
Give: 141
